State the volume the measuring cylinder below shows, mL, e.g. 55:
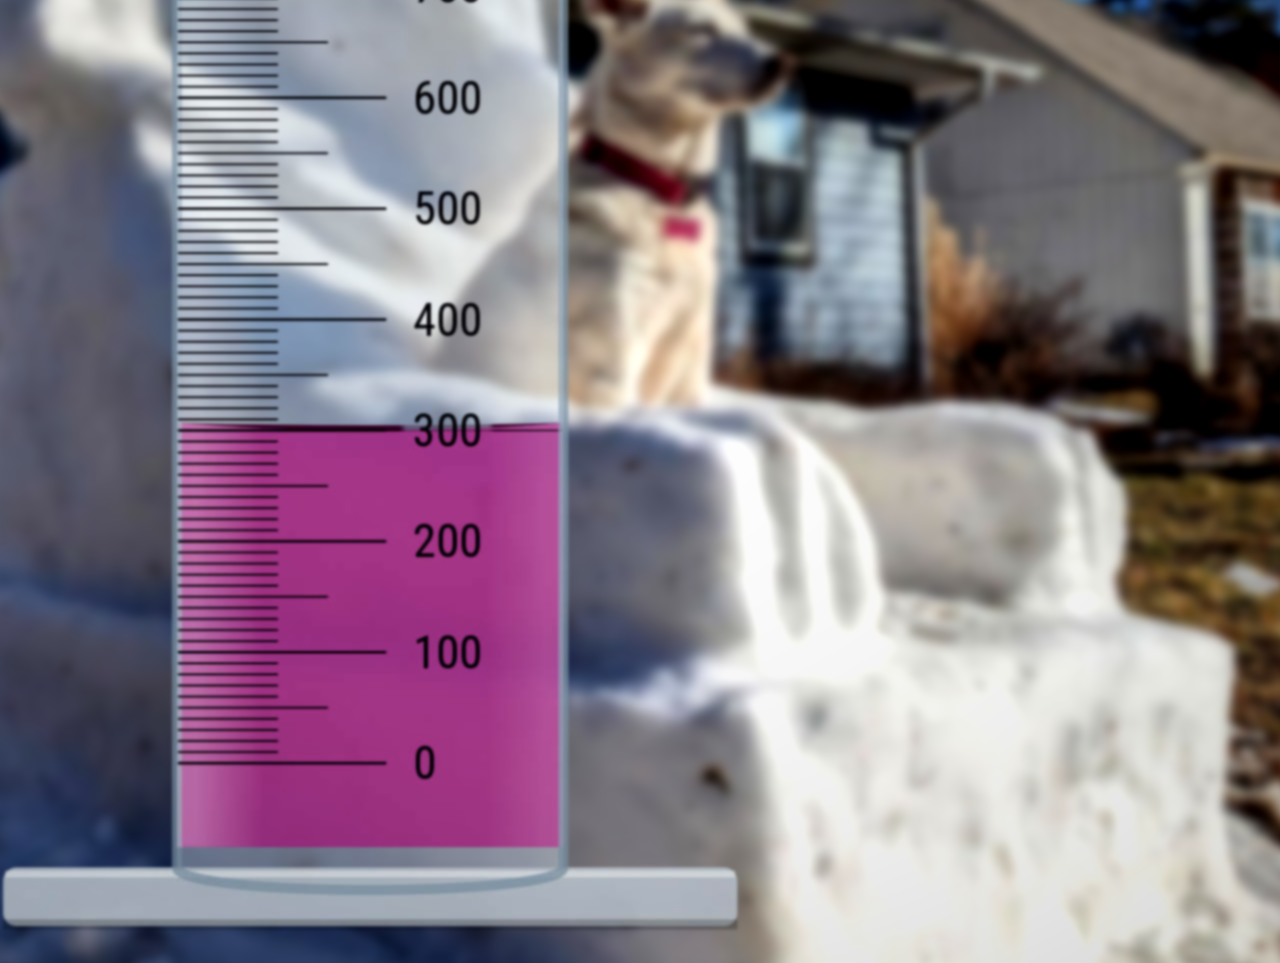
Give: 300
